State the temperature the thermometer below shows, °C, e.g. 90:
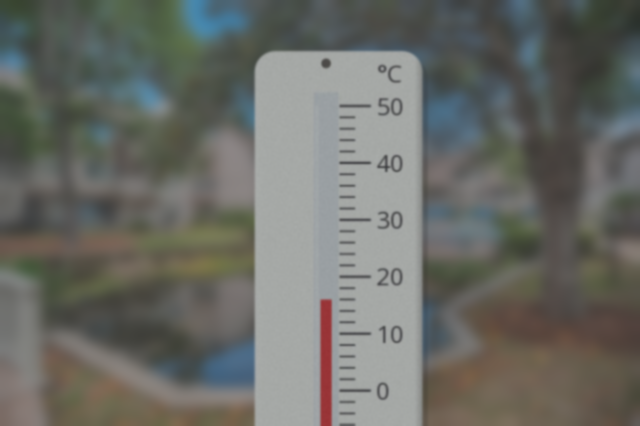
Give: 16
